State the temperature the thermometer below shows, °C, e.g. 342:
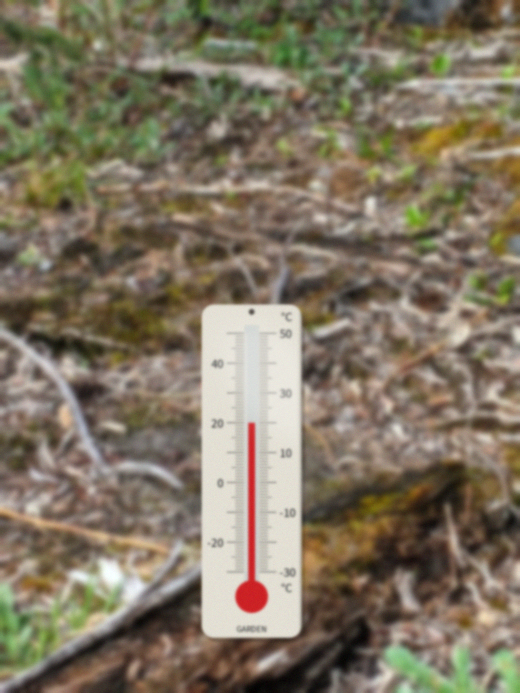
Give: 20
